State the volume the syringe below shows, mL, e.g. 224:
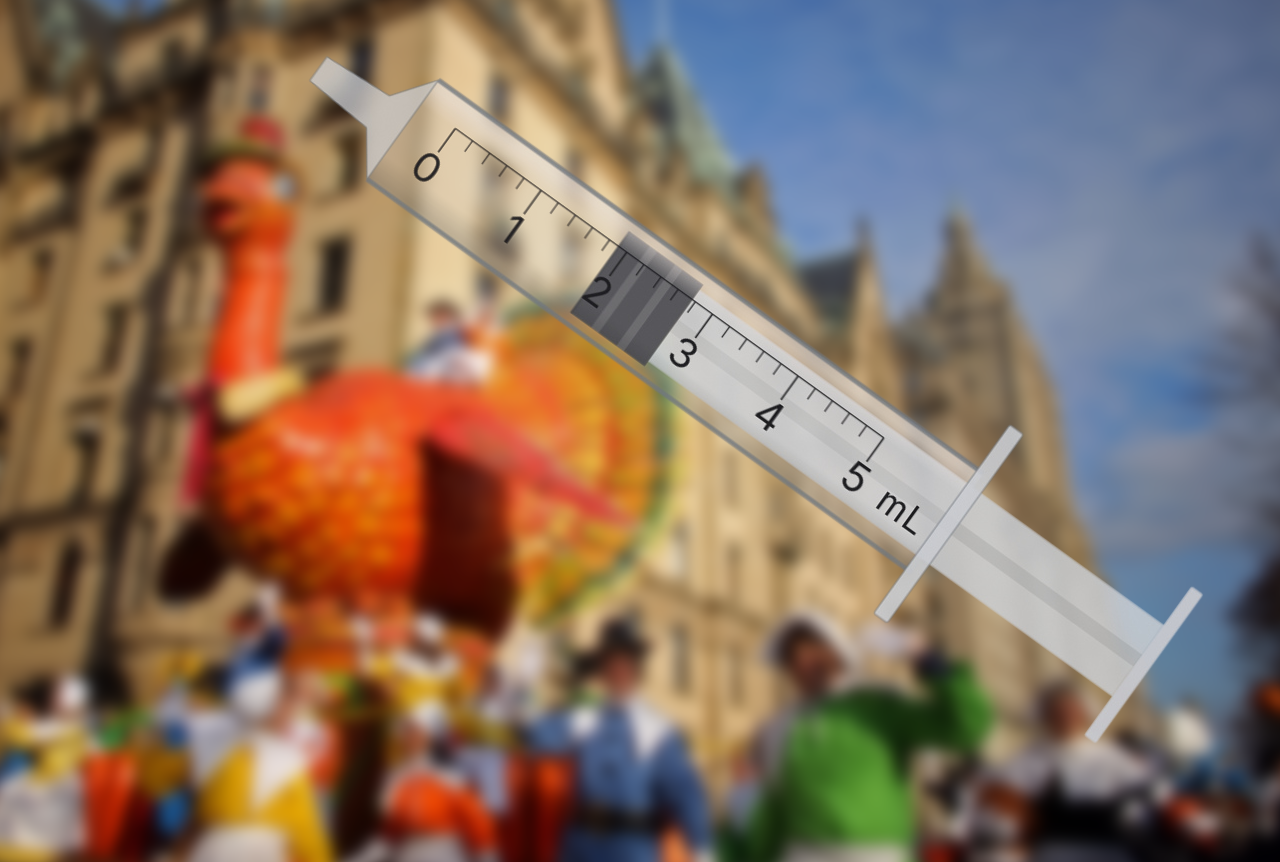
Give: 1.9
